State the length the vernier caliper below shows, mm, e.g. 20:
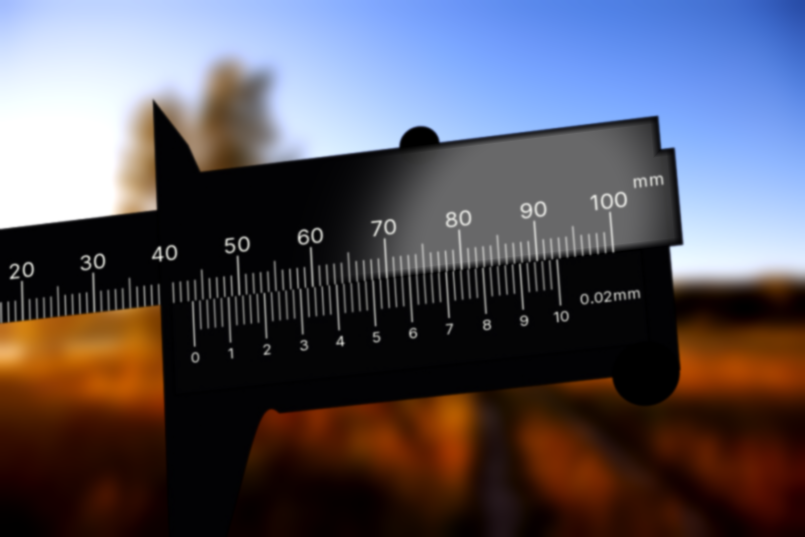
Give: 43.6
